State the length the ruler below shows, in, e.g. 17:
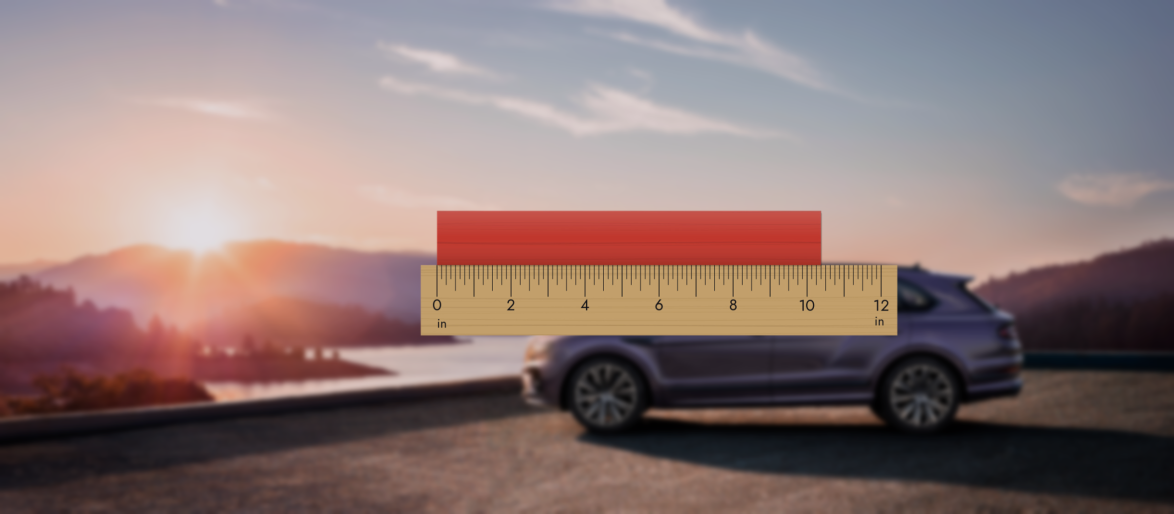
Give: 10.375
